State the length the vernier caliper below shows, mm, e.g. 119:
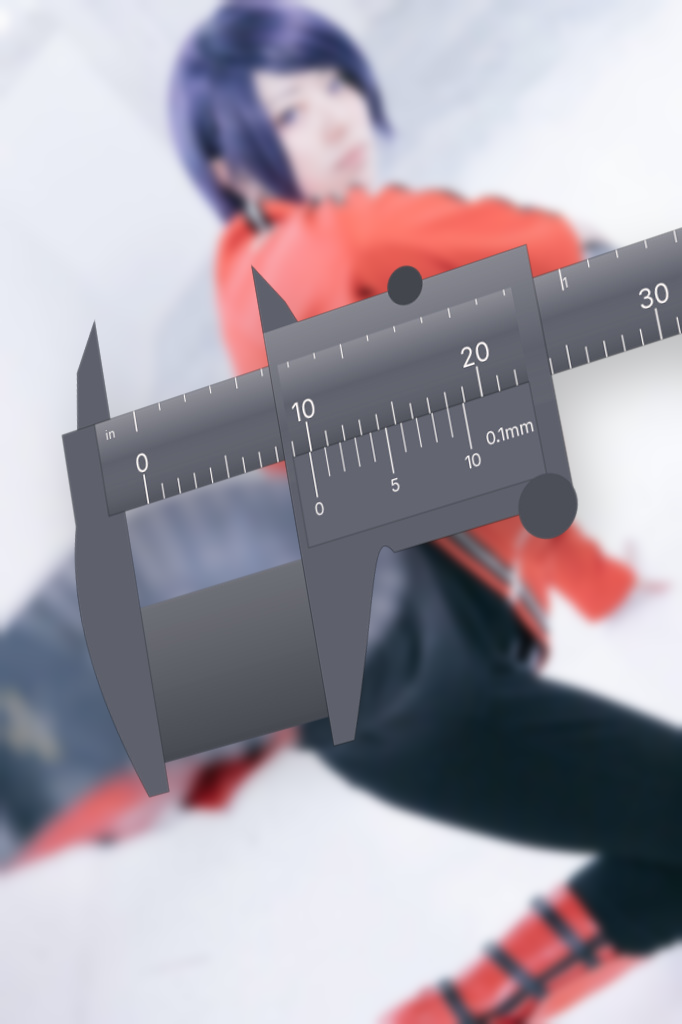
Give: 9.9
